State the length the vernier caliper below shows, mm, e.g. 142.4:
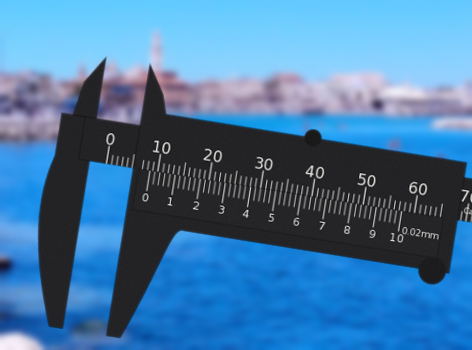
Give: 8.5
